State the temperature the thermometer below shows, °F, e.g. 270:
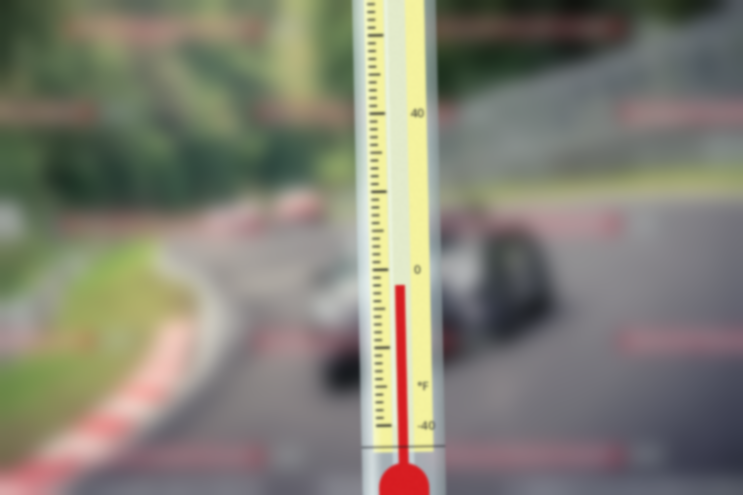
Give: -4
